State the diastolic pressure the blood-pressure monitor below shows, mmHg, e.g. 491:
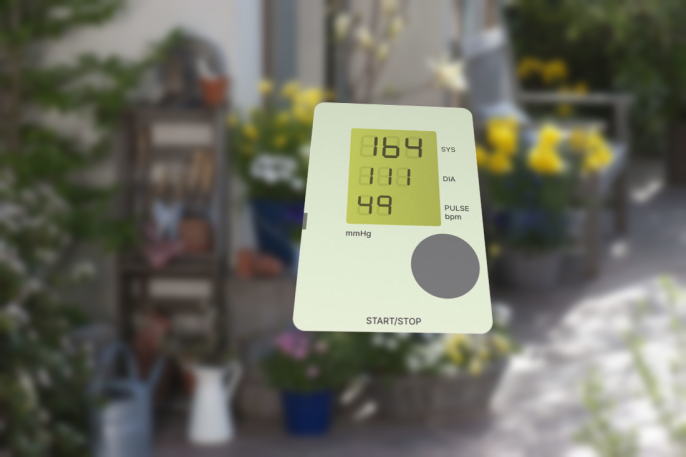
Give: 111
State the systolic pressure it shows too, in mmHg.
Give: 164
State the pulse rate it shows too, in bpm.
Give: 49
